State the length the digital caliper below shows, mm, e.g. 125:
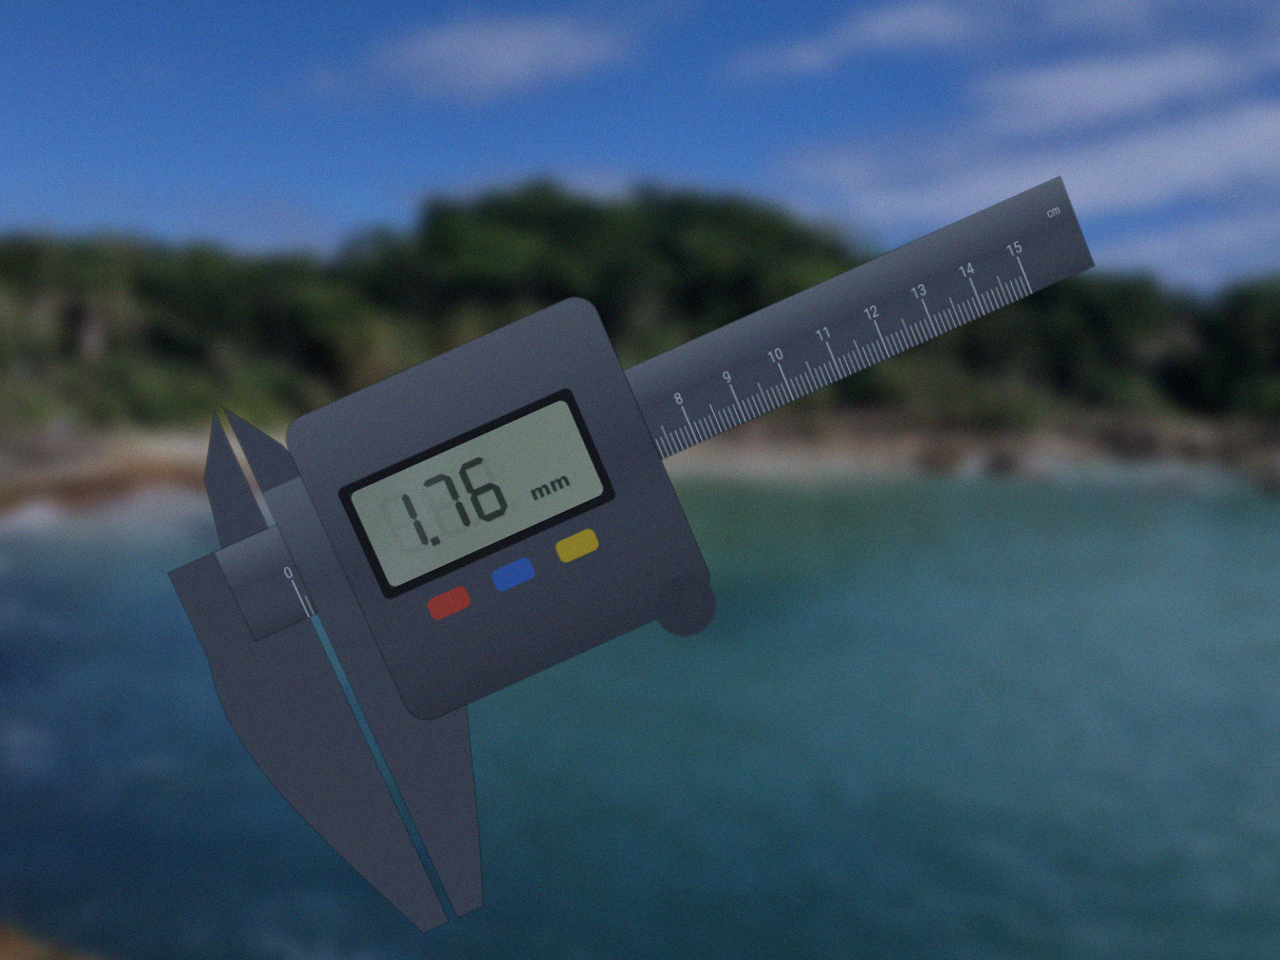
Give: 1.76
